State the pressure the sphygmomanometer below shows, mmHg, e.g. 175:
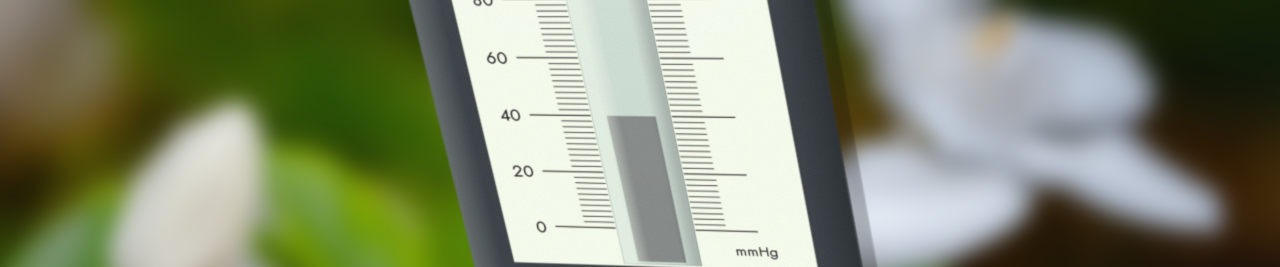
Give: 40
